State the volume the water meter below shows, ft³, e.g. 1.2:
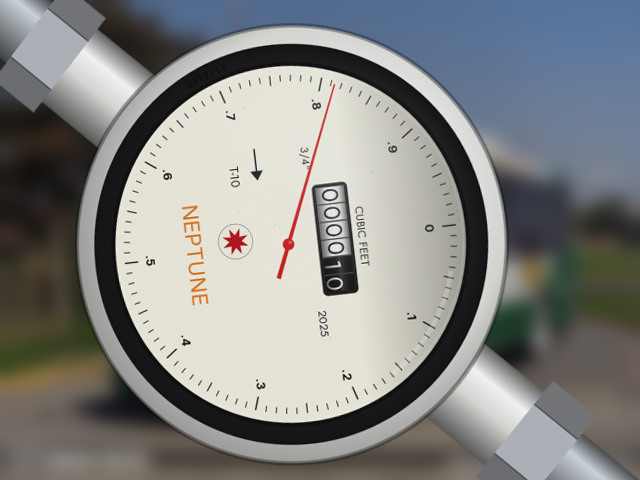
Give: 9.81
